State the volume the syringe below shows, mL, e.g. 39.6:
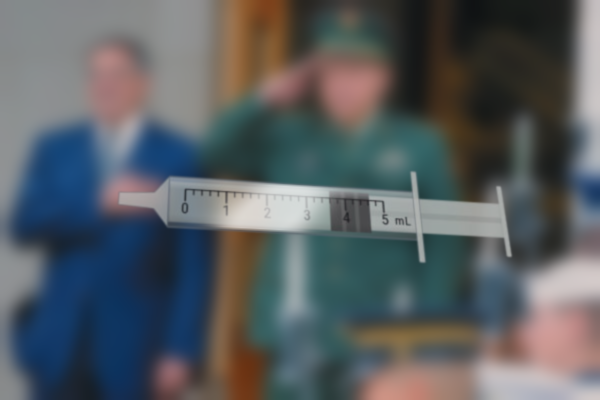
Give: 3.6
